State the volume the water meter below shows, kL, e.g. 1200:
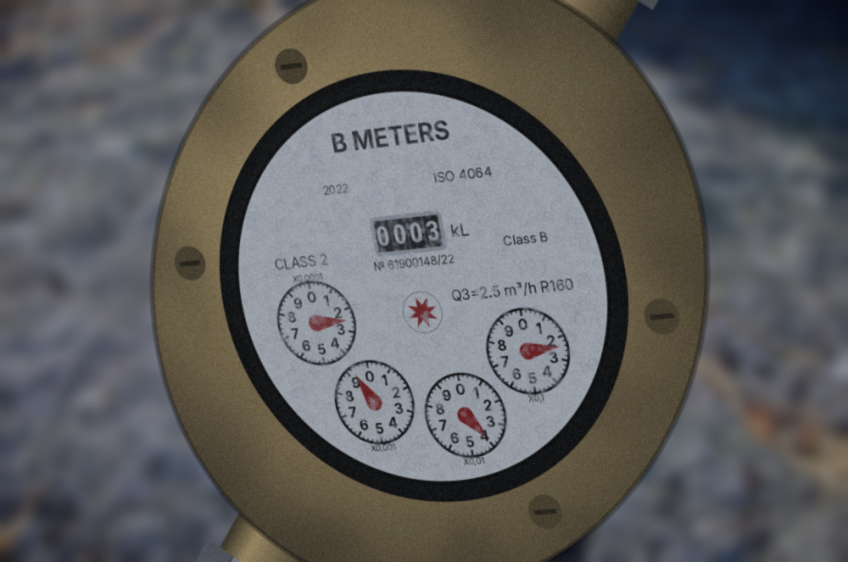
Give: 3.2392
